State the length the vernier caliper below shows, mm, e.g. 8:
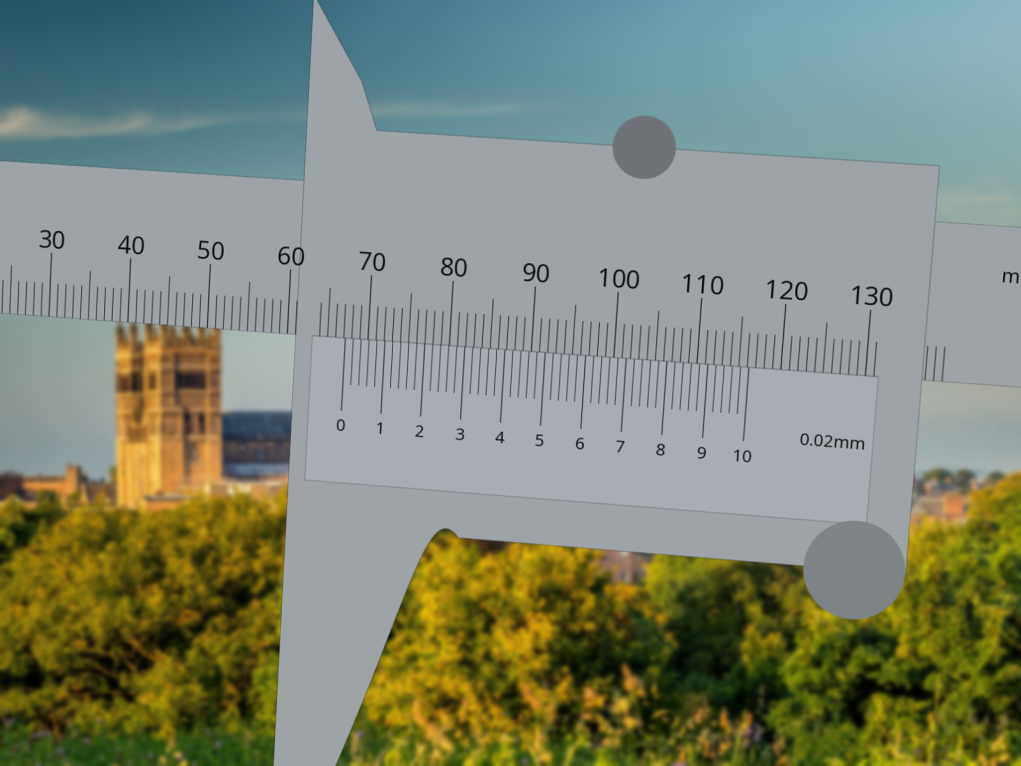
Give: 67.2
